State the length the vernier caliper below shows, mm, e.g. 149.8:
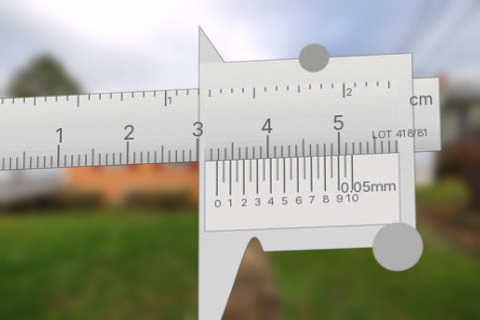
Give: 32.8
